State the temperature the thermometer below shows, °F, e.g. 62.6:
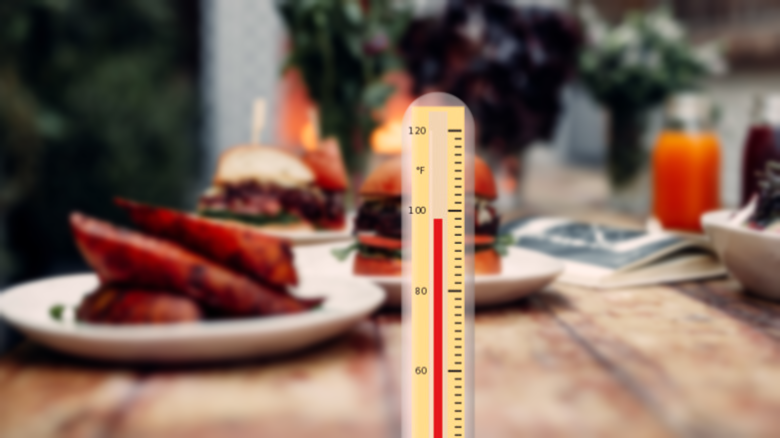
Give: 98
